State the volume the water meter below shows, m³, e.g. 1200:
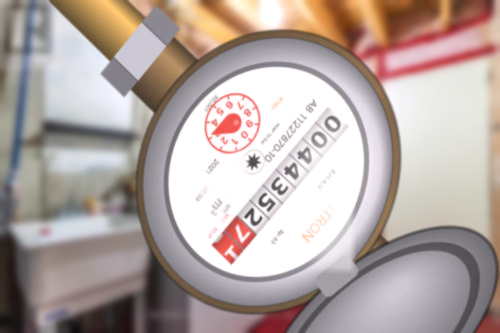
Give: 44352.713
